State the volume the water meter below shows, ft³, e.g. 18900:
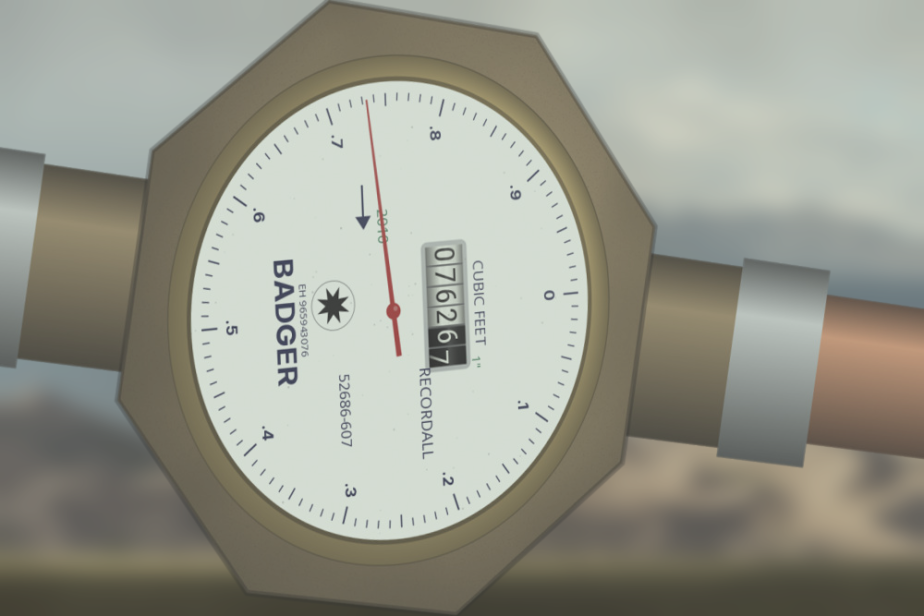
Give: 76266.73
